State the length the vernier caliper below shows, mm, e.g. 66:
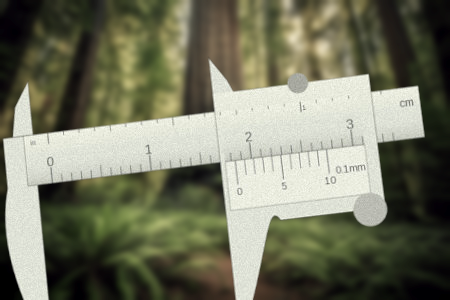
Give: 18.4
